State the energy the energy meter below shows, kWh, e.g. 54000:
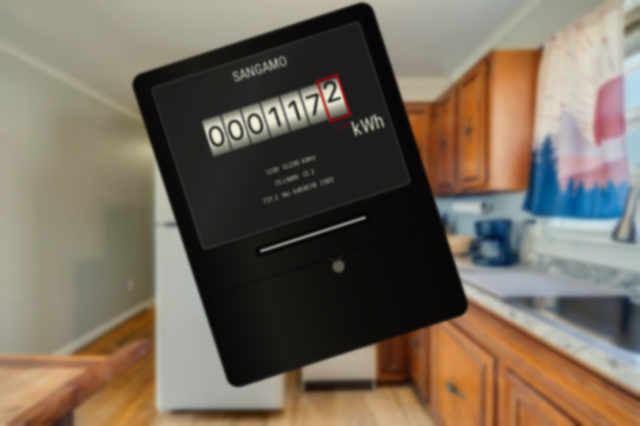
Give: 117.2
